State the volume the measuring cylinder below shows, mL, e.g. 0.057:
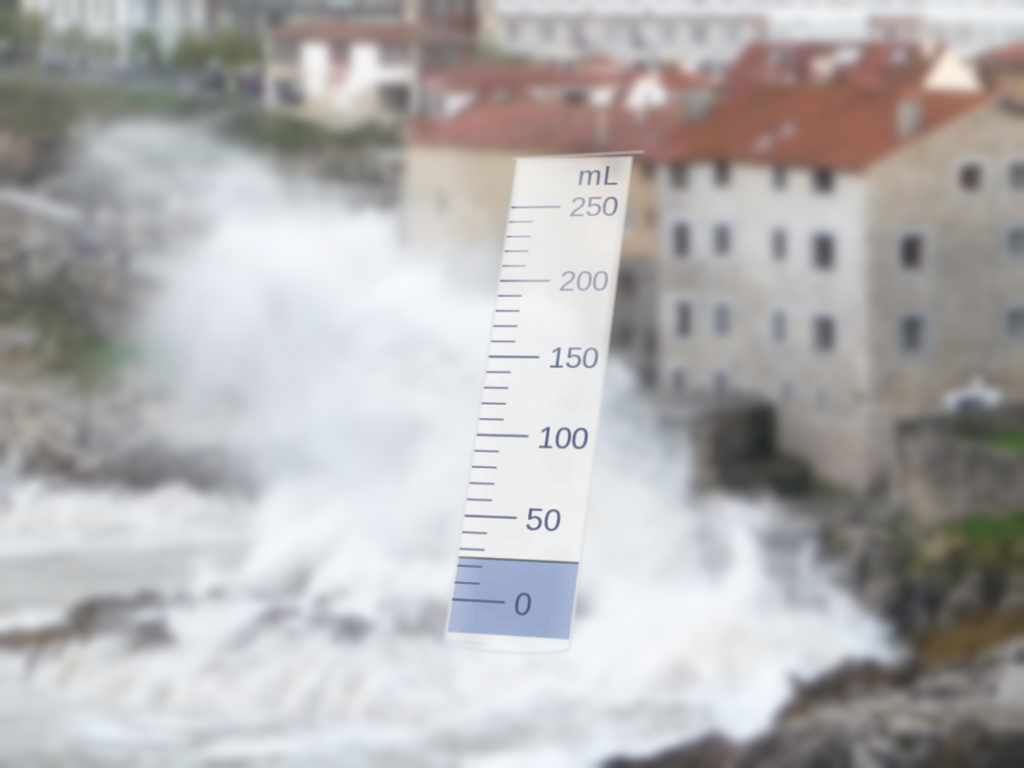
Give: 25
